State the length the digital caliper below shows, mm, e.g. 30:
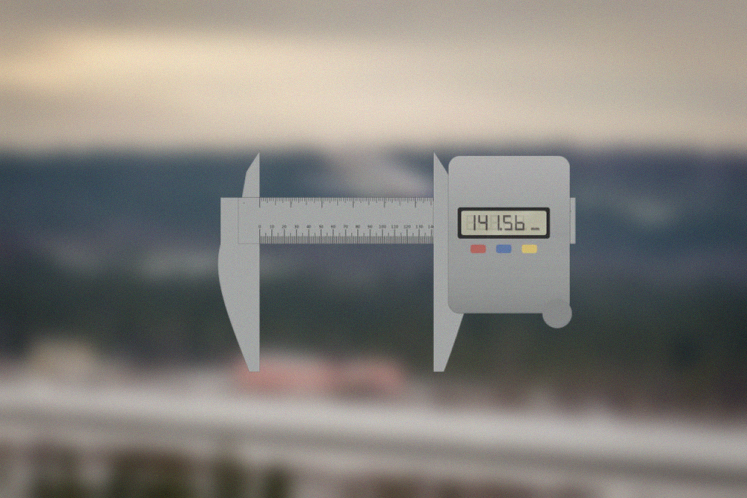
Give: 141.56
